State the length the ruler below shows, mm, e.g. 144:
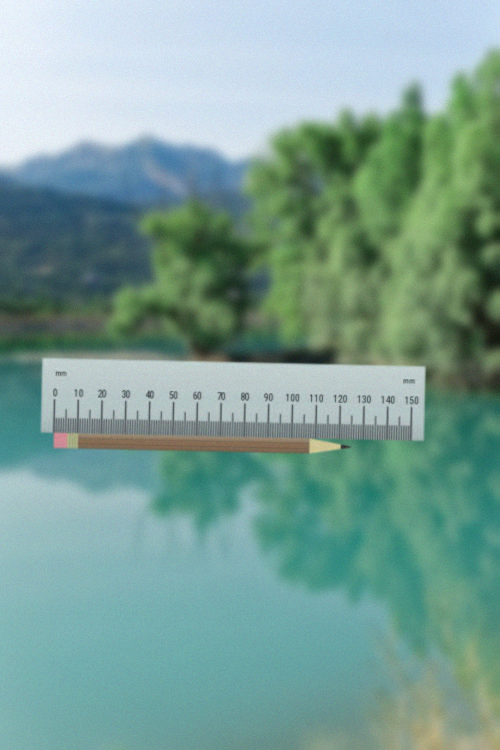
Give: 125
